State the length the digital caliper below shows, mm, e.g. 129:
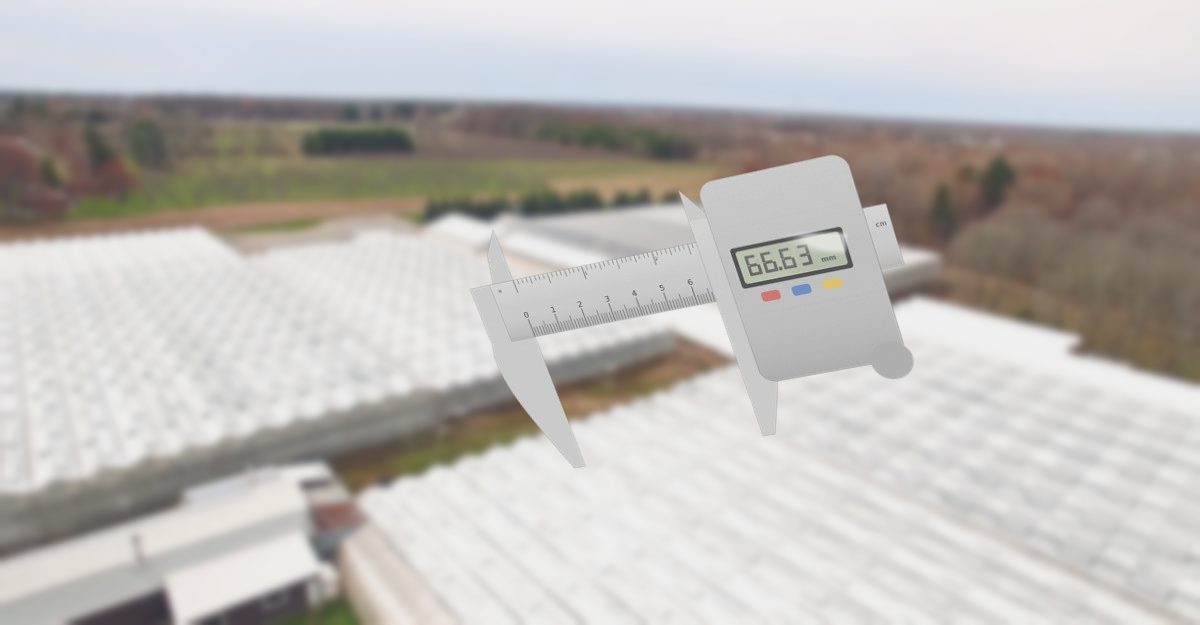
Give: 66.63
